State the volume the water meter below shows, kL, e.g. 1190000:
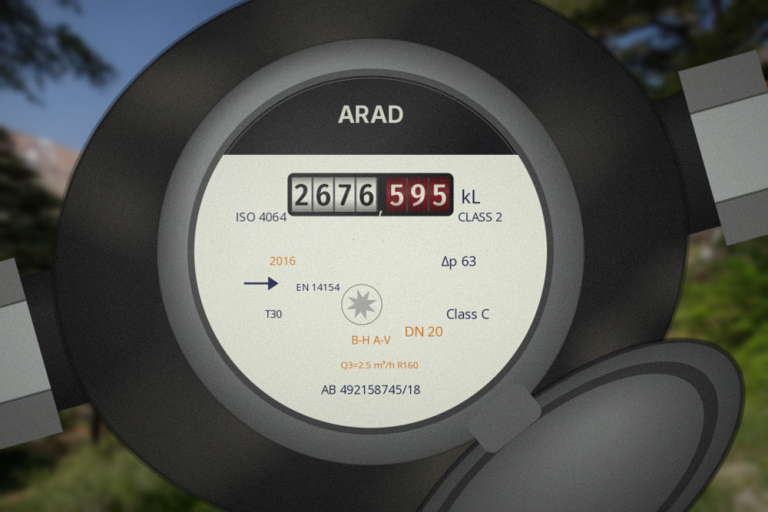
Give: 2676.595
